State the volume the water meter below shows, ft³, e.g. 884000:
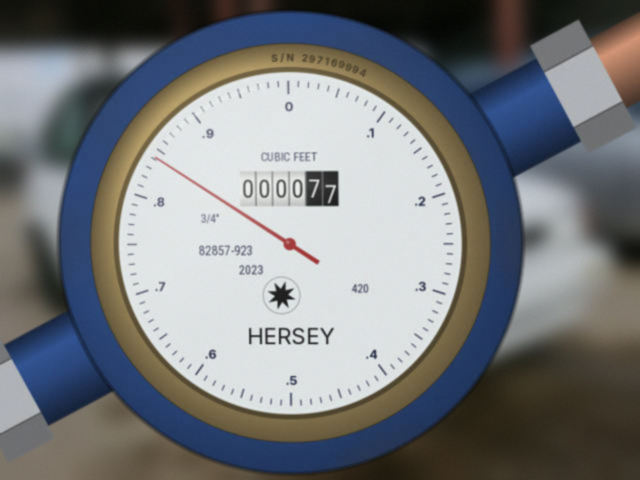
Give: 76.84
